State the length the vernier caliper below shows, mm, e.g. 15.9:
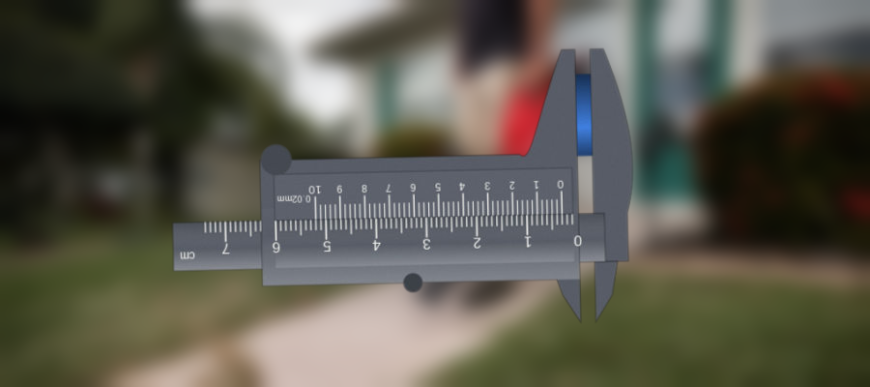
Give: 3.0
